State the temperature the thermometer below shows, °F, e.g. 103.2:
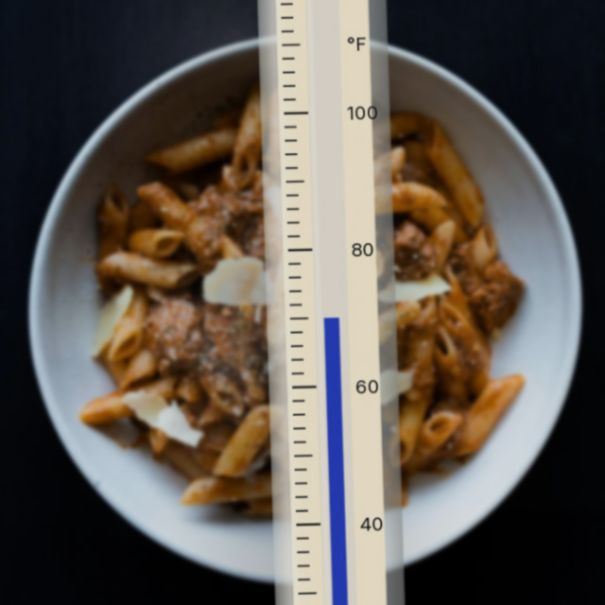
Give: 70
